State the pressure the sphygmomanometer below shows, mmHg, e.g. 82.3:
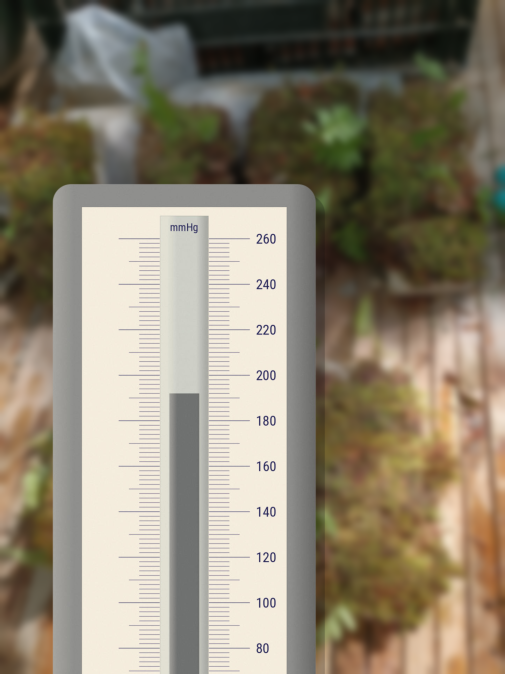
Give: 192
